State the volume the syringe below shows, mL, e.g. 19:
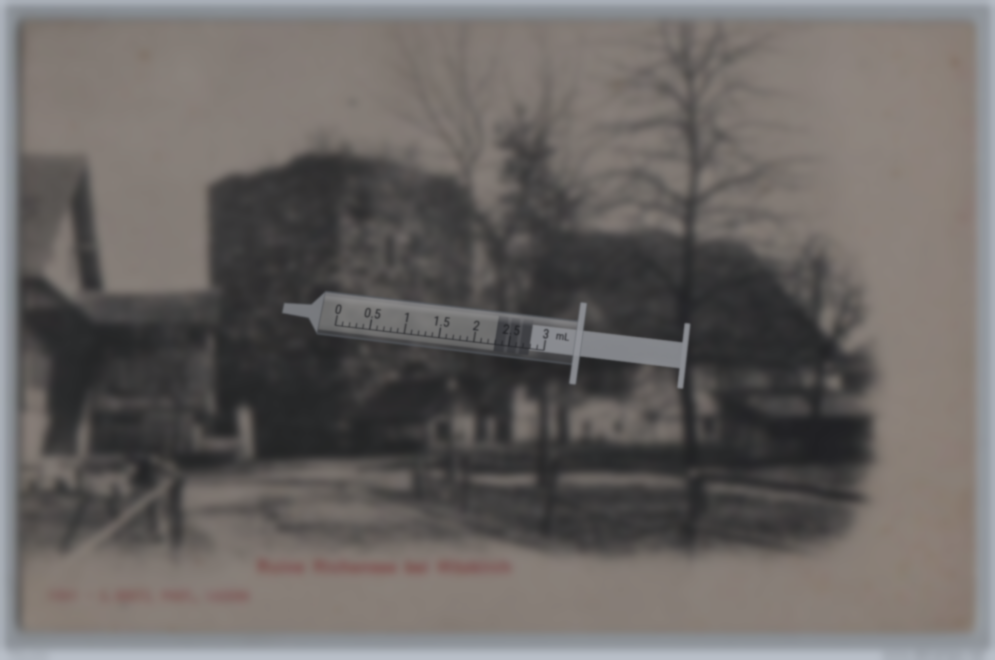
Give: 2.3
